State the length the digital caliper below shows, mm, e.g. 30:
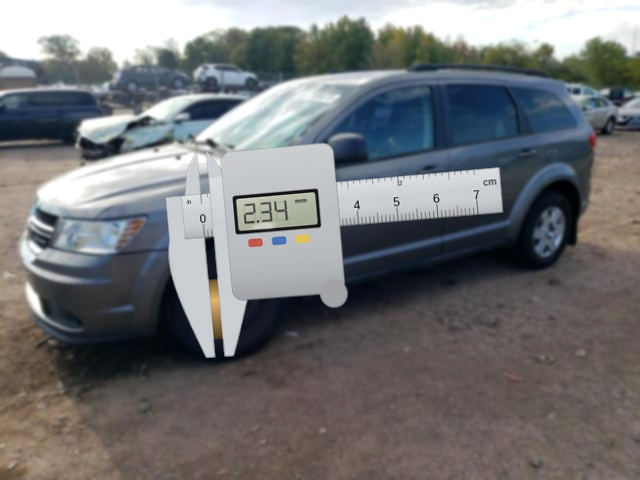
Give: 2.34
